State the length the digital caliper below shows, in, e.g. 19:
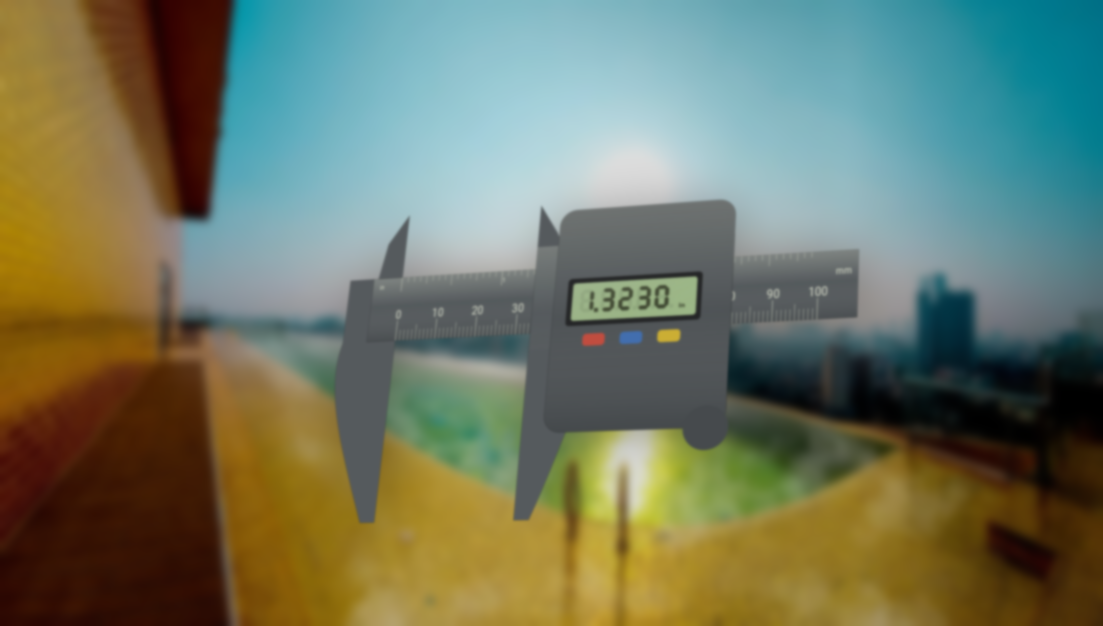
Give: 1.3230
